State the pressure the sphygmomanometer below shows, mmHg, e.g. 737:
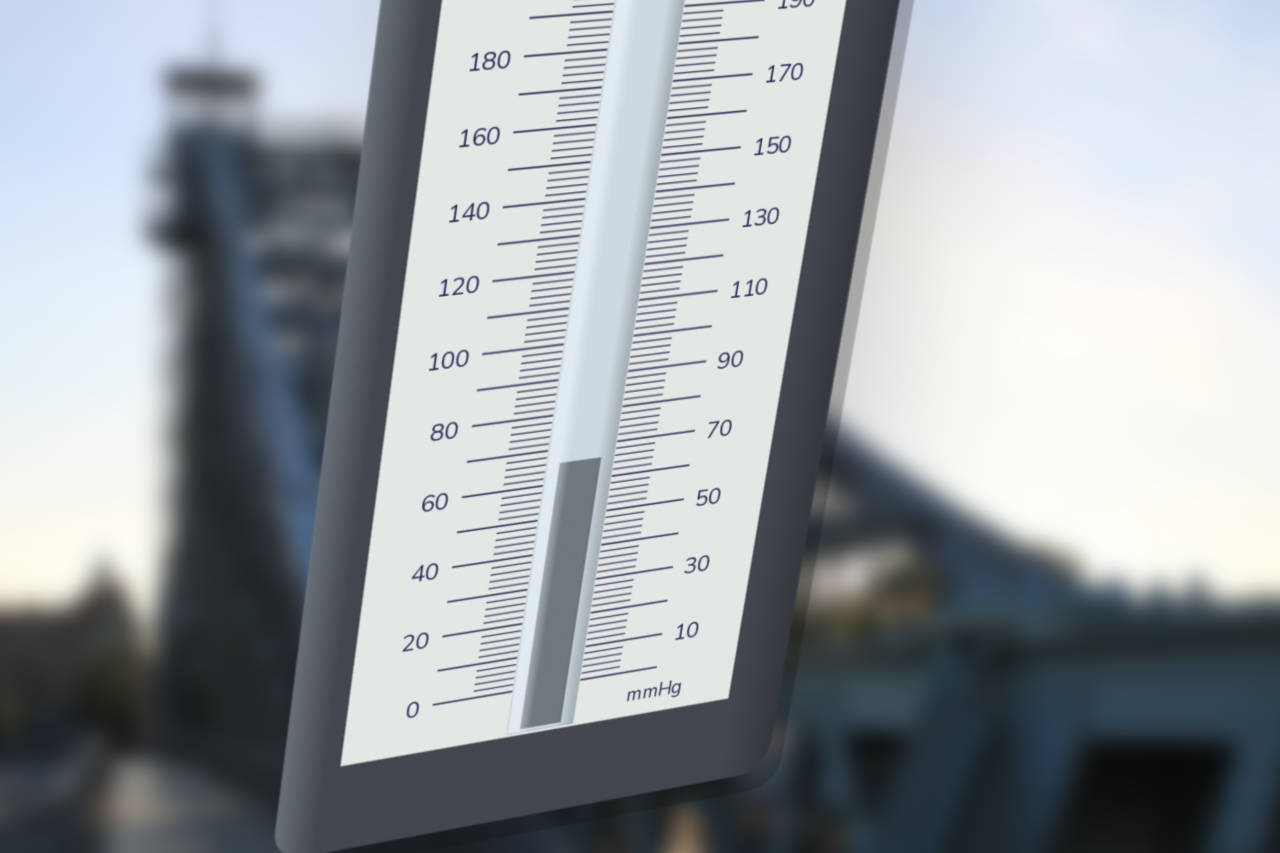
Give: 66
